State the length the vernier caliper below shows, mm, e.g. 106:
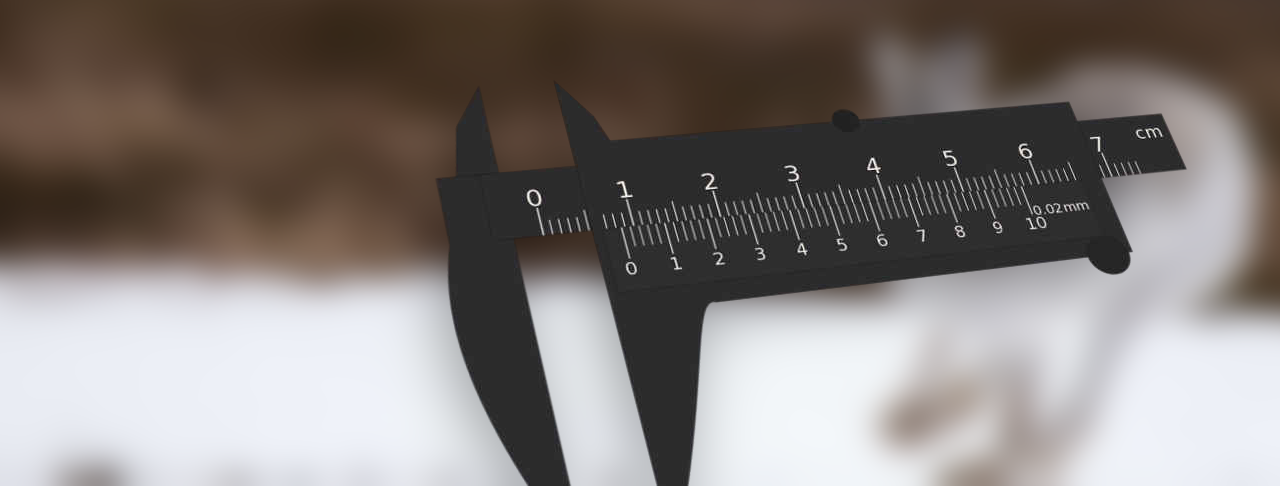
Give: 8.6
